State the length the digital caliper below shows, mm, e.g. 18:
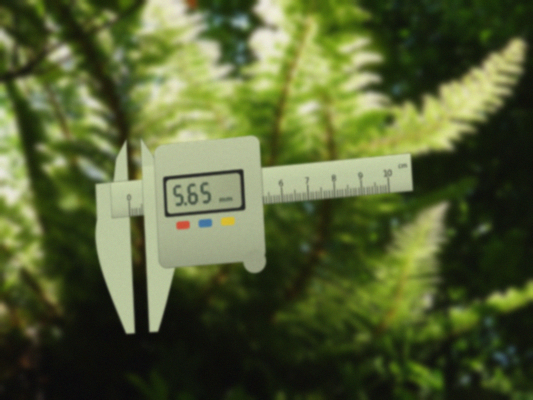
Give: 5.65
